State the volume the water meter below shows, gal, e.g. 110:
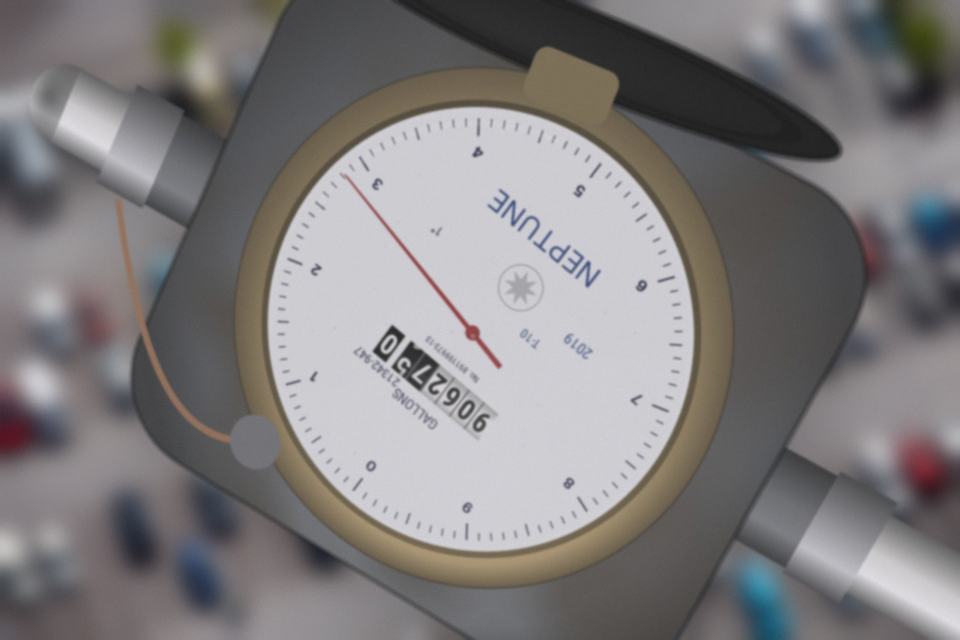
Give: 9062752.8
